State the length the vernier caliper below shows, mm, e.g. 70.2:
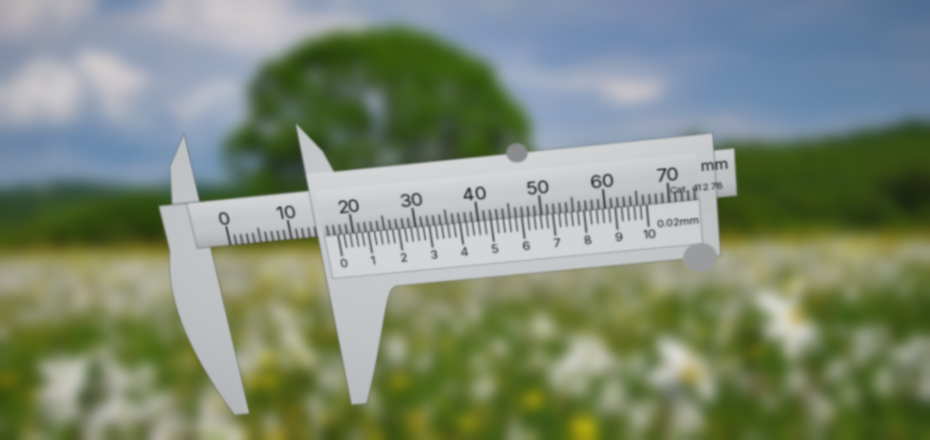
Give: 17.5
